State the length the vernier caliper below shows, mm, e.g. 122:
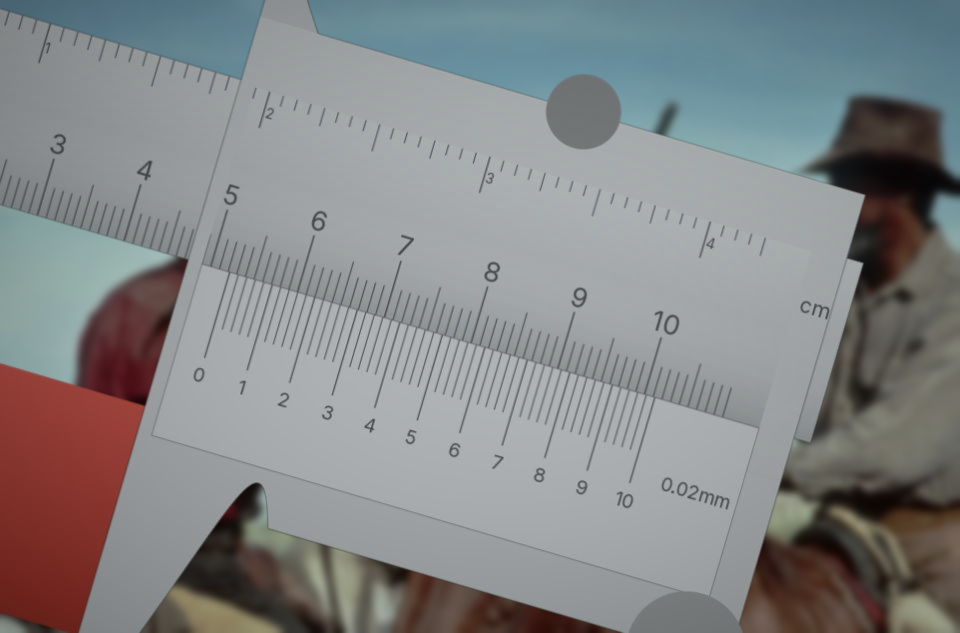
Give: 52.2
